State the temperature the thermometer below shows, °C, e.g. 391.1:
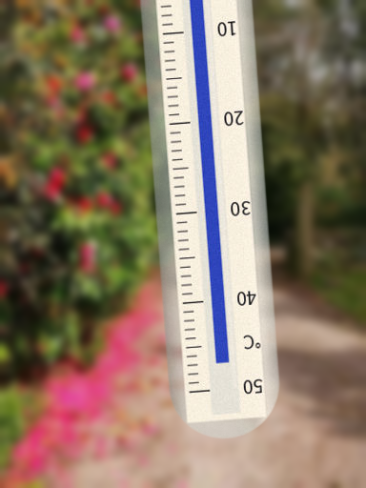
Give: 47
